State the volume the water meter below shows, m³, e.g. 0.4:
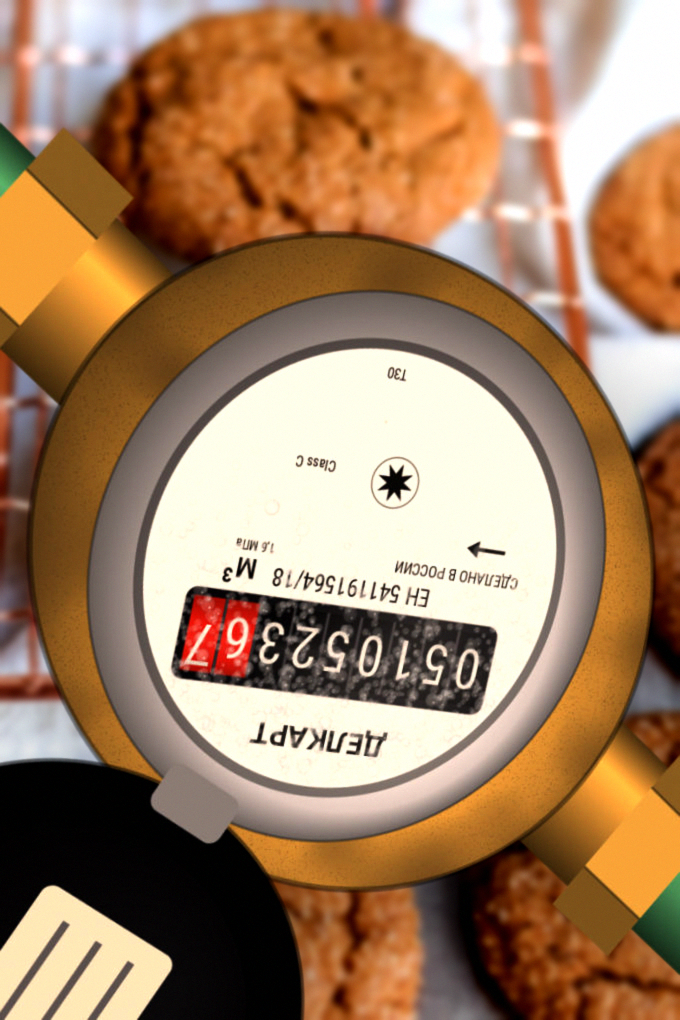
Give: 510523.67
